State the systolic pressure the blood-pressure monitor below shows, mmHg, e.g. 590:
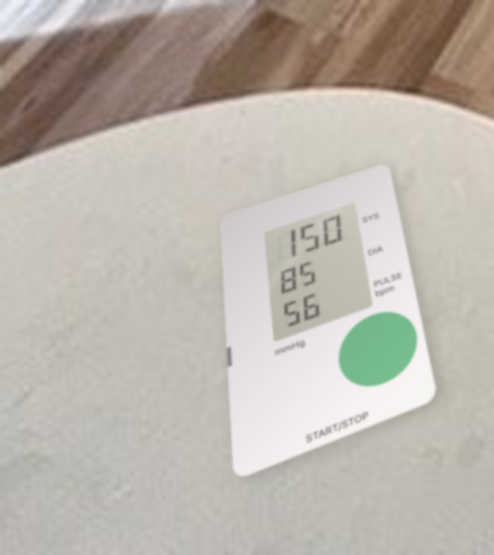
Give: 150
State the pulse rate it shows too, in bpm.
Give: 56
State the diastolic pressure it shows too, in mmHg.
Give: 85
